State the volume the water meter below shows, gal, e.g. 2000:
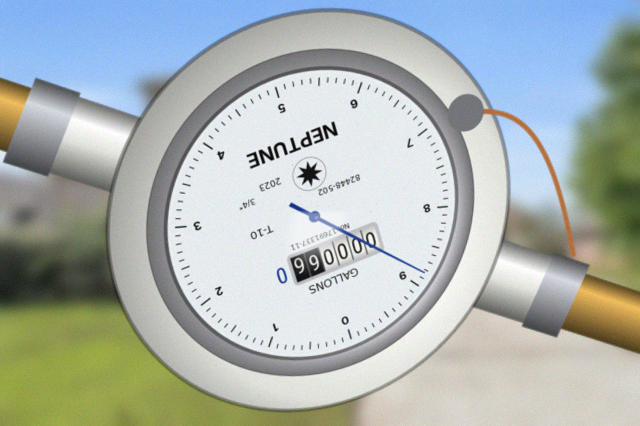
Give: 658.8
